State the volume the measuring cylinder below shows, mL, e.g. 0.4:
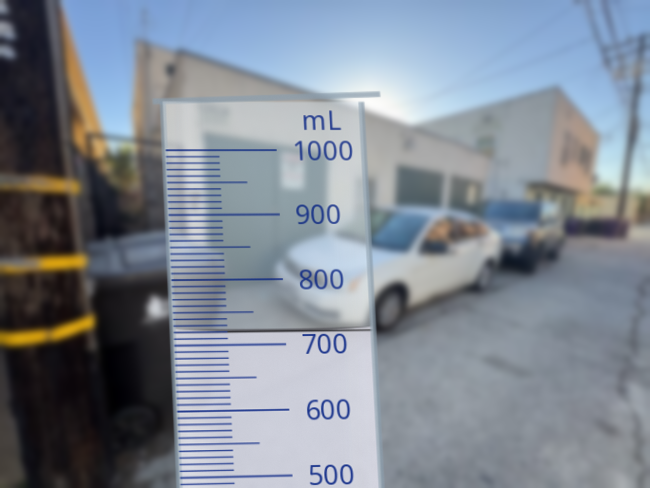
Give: 720
